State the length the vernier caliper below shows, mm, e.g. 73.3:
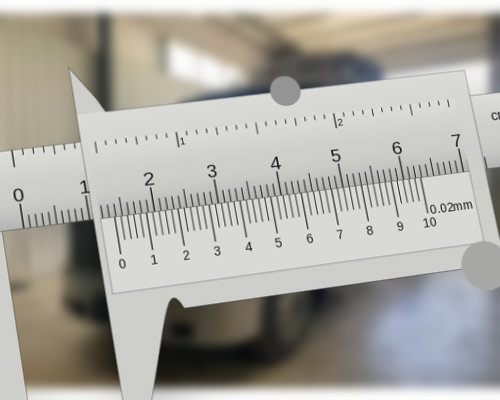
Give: 13.8
